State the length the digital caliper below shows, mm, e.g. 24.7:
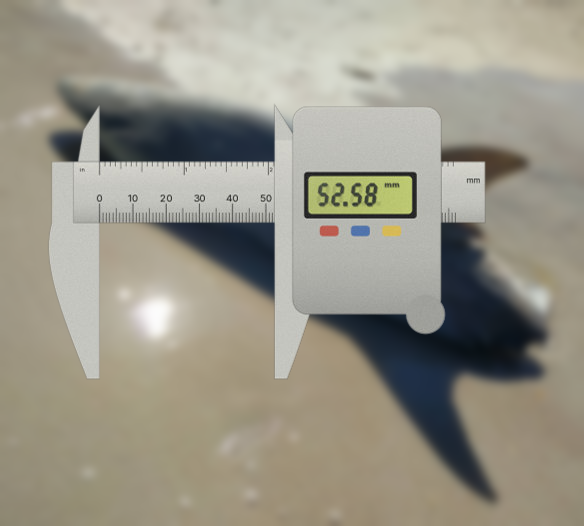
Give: 52.58
